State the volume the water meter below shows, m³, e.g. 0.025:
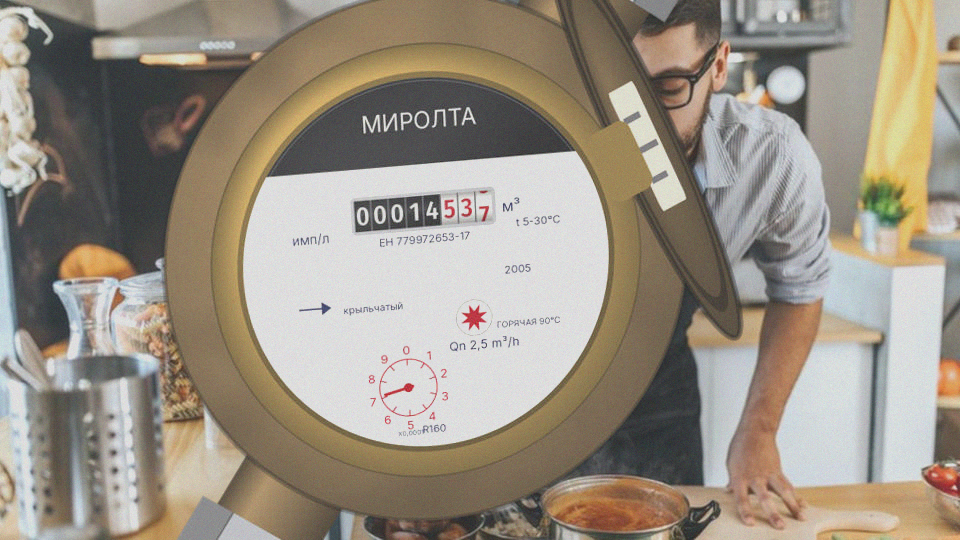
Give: 14.5367
